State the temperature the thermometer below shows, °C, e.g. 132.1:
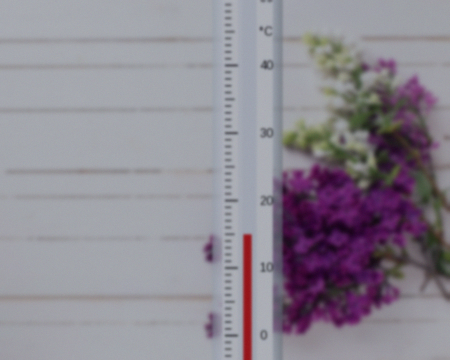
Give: 15
